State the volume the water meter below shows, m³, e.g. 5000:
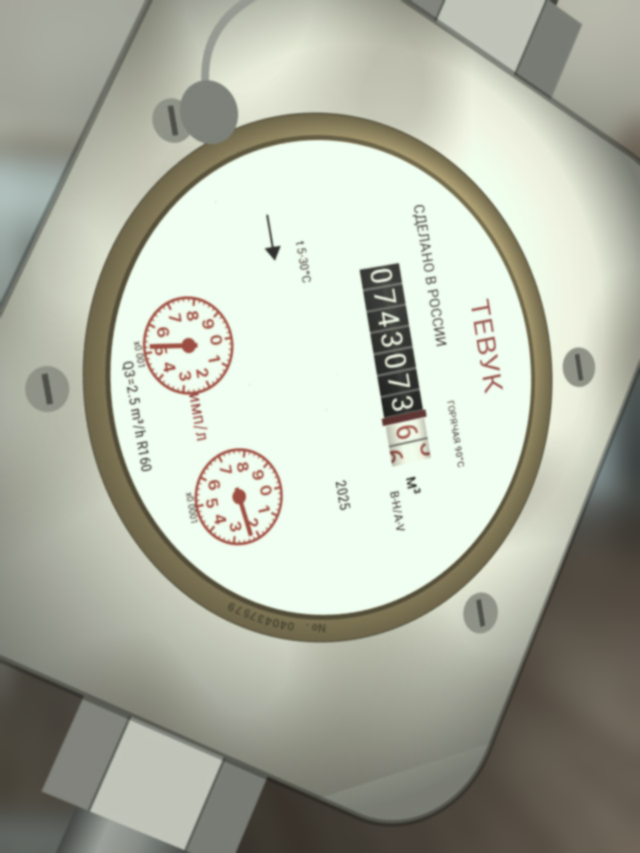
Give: 743073.6552
